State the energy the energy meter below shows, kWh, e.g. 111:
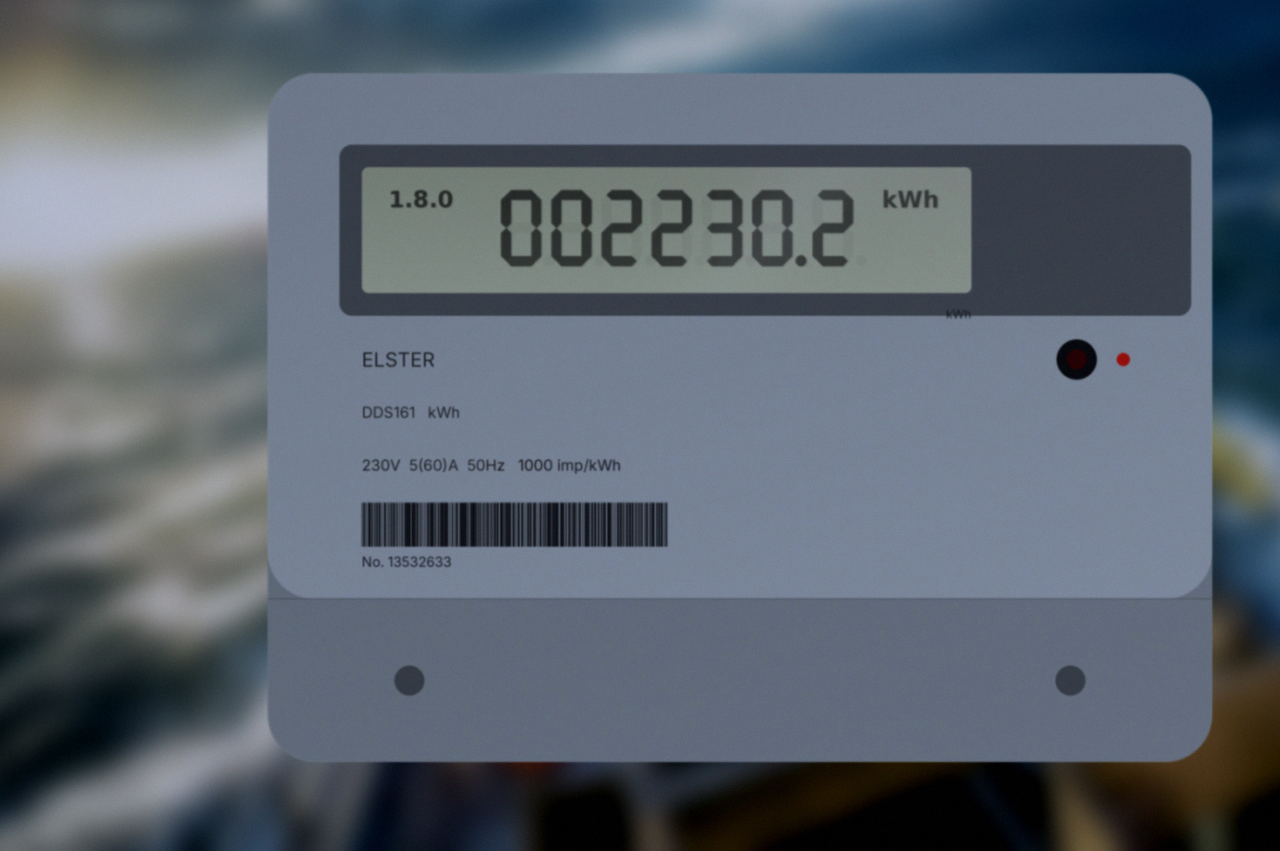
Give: 2230.2
